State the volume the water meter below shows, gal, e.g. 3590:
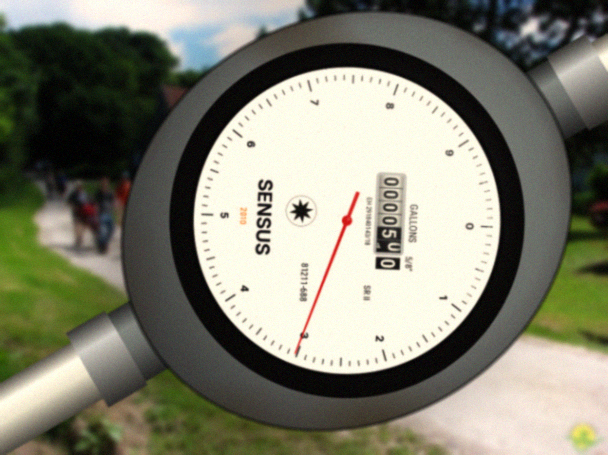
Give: 503.0
